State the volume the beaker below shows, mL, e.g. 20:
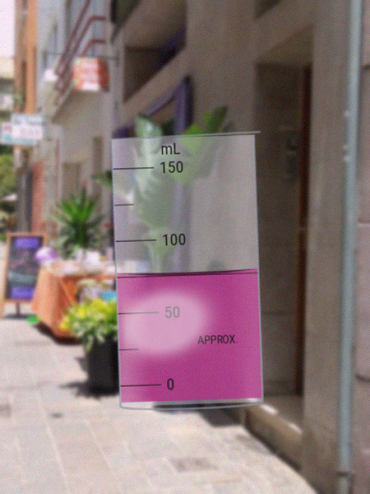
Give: 75
